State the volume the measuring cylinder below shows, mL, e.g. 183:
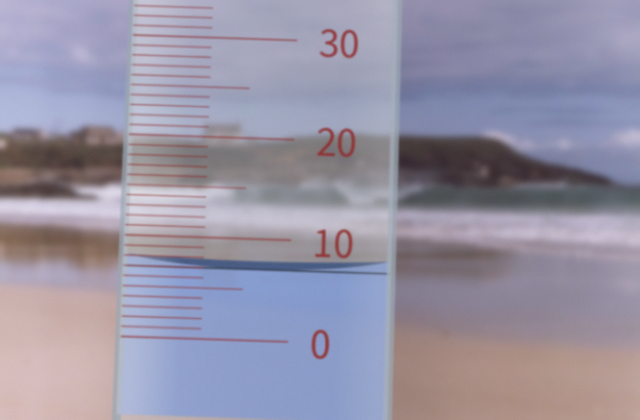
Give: 7
